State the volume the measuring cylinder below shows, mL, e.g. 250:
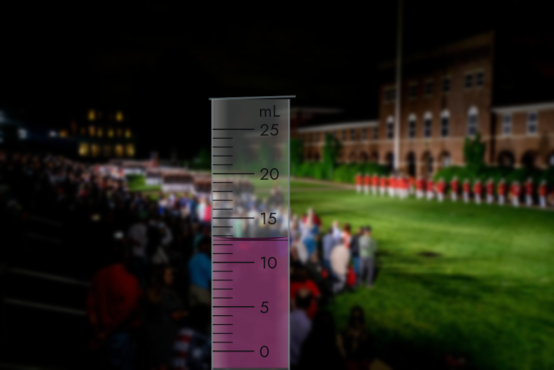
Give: 12.5
